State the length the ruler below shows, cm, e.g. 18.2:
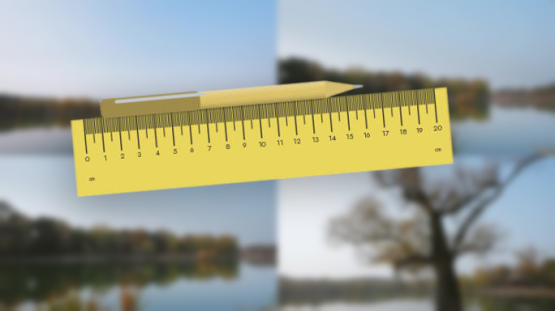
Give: 15
